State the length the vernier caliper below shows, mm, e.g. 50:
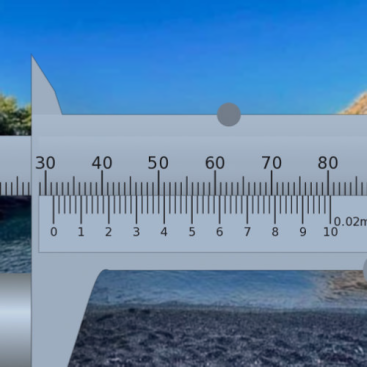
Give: 31.4
